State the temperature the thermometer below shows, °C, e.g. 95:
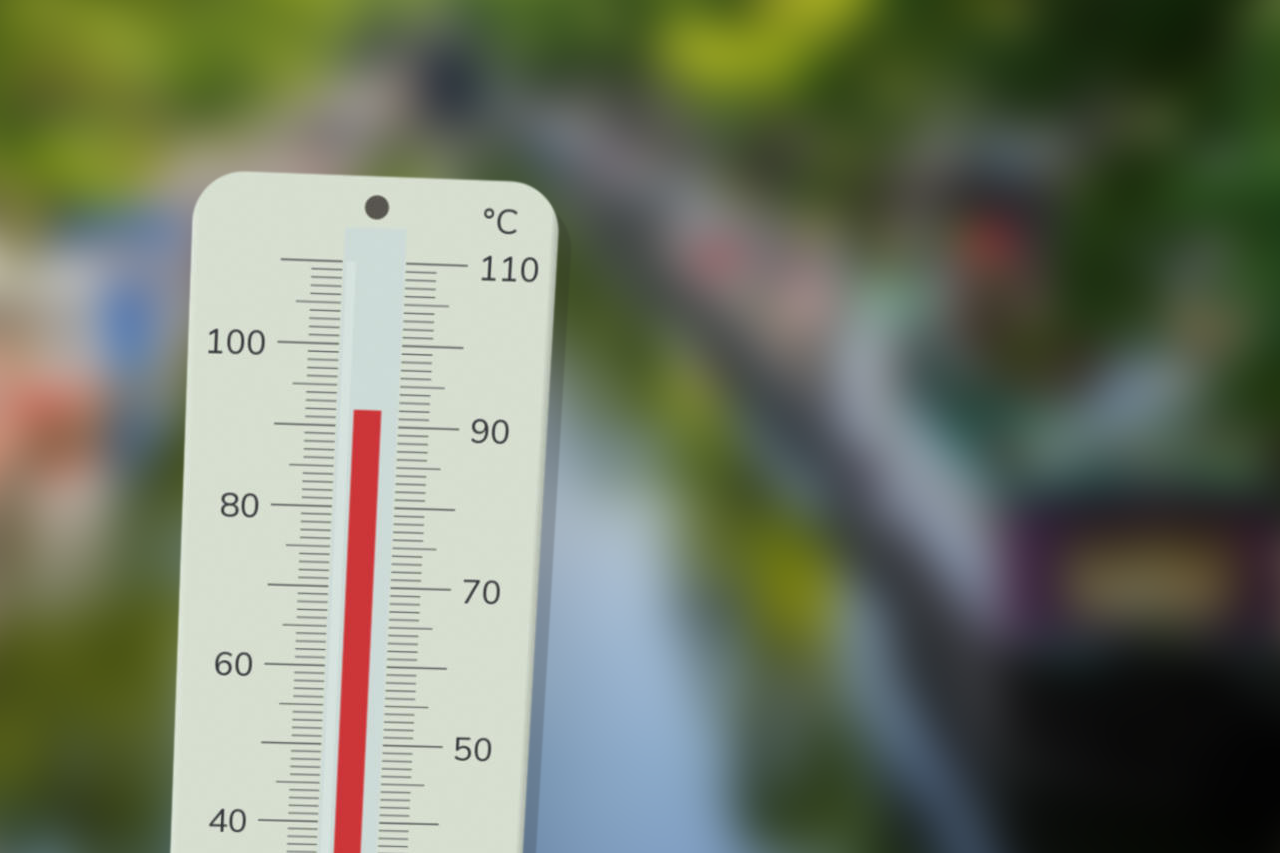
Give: 92
